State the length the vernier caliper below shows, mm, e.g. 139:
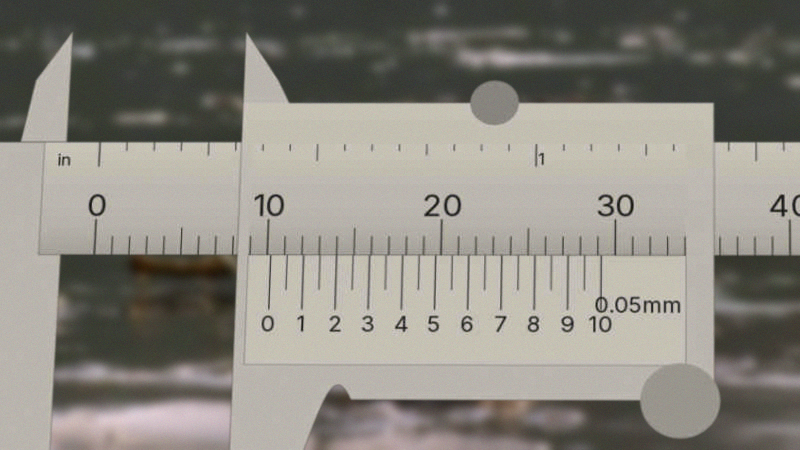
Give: 10.2
